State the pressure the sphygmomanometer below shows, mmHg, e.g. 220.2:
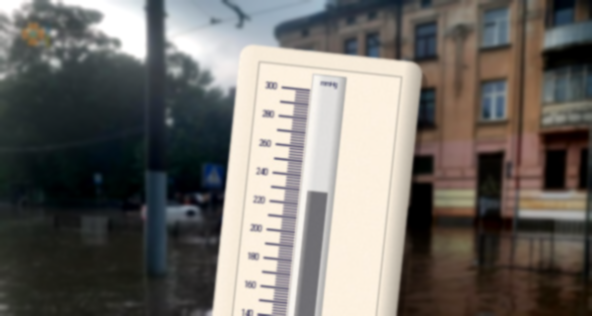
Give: 230
